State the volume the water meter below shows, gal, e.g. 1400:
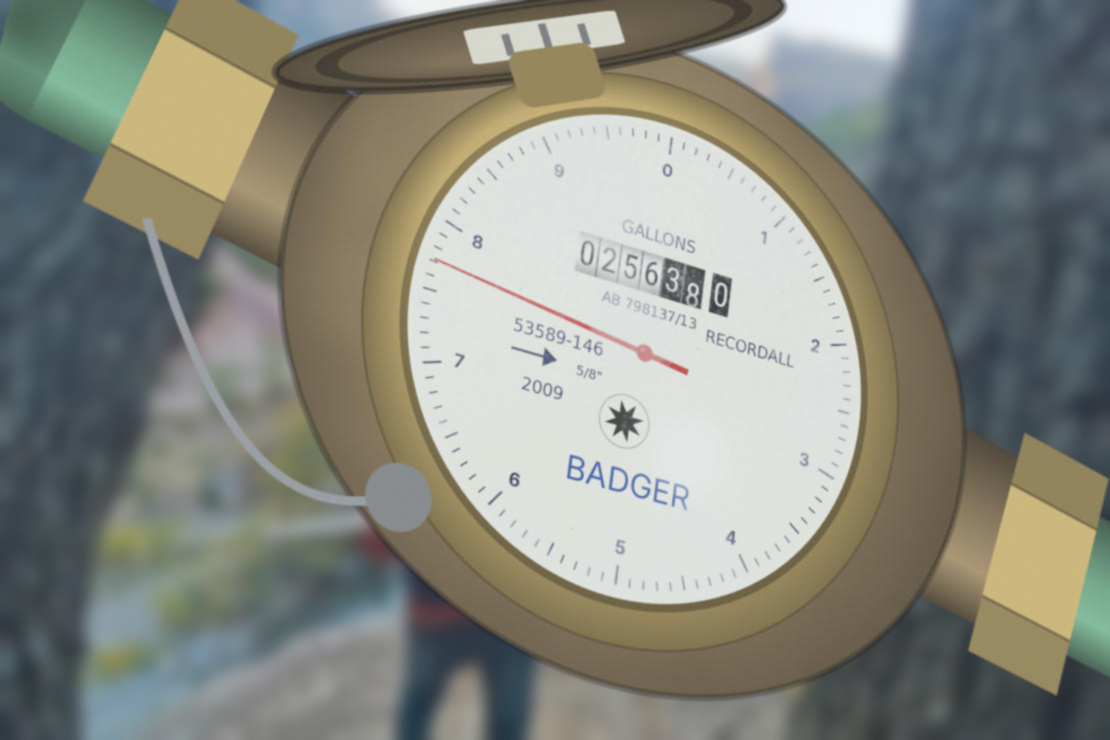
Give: 256377.7
